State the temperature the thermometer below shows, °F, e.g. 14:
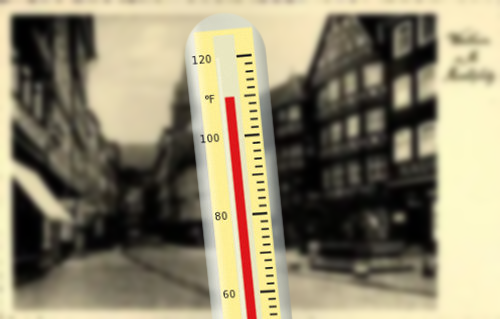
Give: 110
